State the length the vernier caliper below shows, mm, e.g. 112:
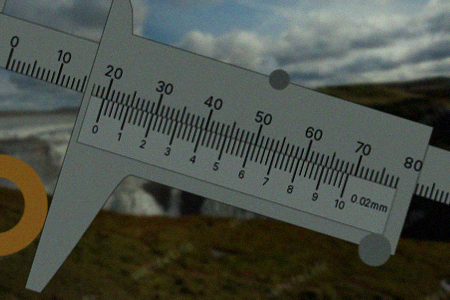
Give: 19.6
